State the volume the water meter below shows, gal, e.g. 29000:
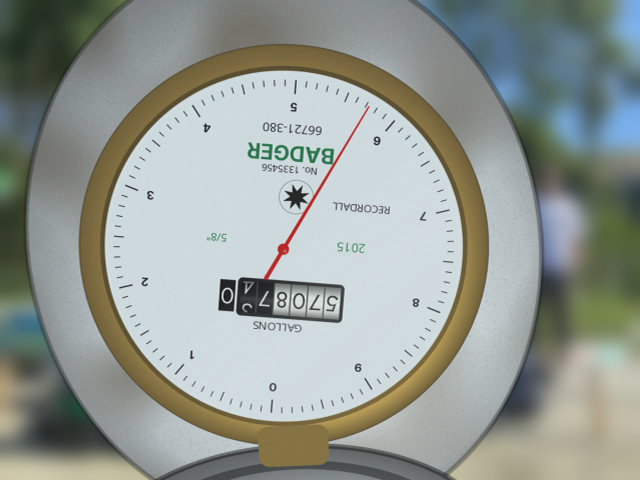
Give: 5708735.7
